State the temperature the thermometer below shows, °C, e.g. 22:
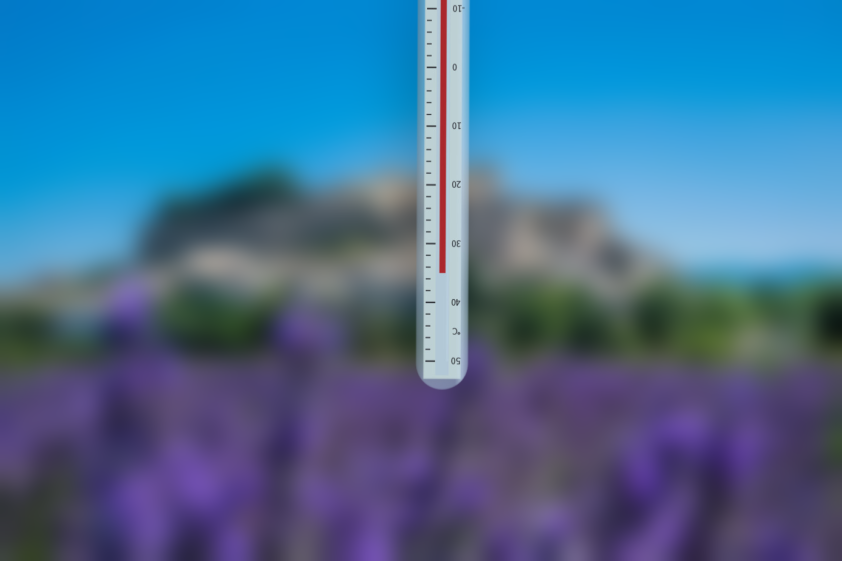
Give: 35
